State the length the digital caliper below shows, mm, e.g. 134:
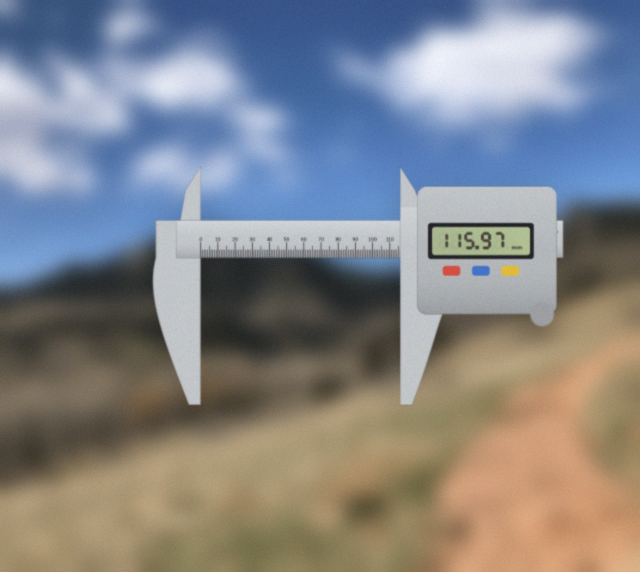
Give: 115.97
